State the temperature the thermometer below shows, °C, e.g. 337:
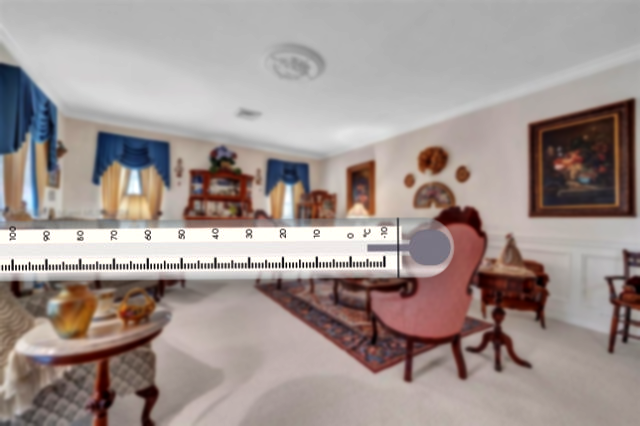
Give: -5
